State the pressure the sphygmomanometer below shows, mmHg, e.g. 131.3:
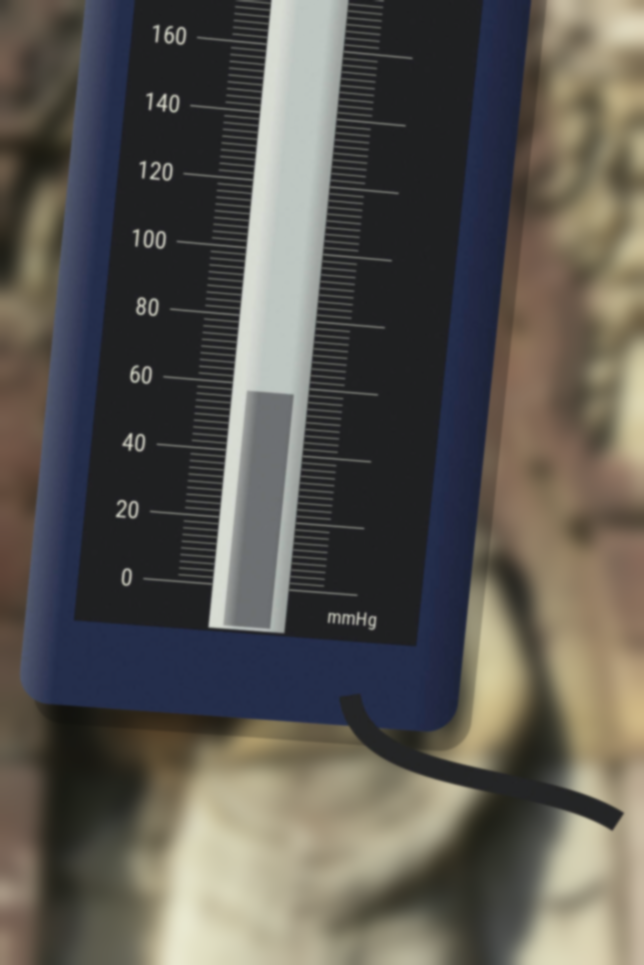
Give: 58
